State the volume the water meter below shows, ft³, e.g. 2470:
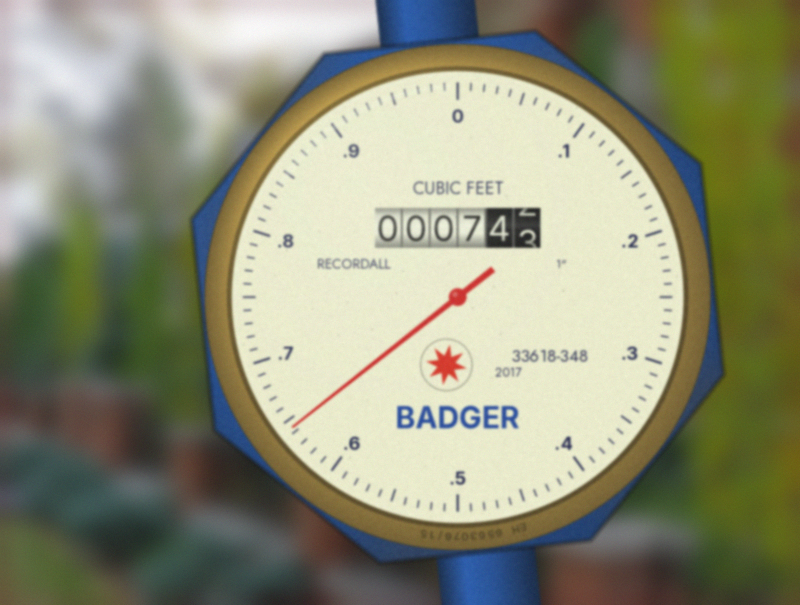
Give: 742.64
